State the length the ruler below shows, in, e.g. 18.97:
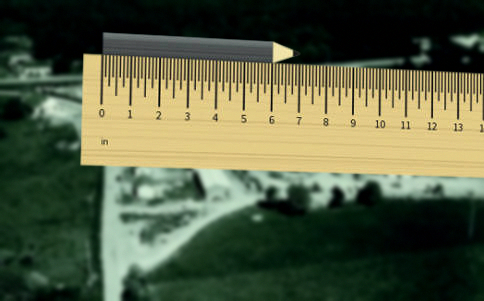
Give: 7
